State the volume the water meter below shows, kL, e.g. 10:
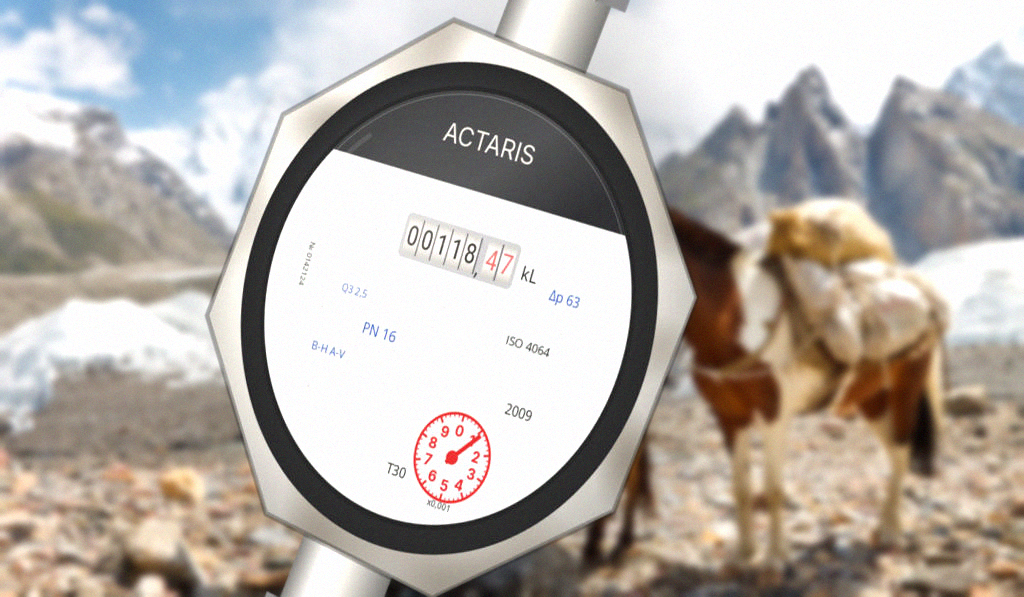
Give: 118.471
